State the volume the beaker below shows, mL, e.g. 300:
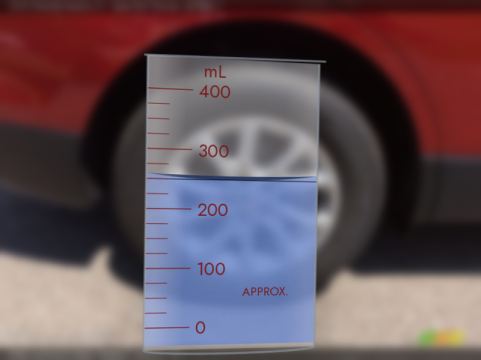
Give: 250
